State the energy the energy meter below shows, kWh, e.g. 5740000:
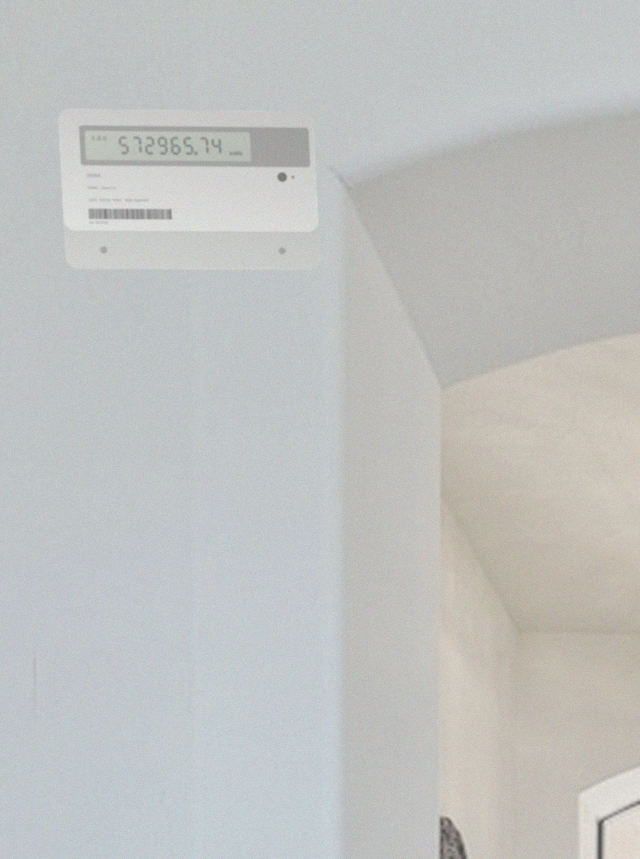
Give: 572965.74
